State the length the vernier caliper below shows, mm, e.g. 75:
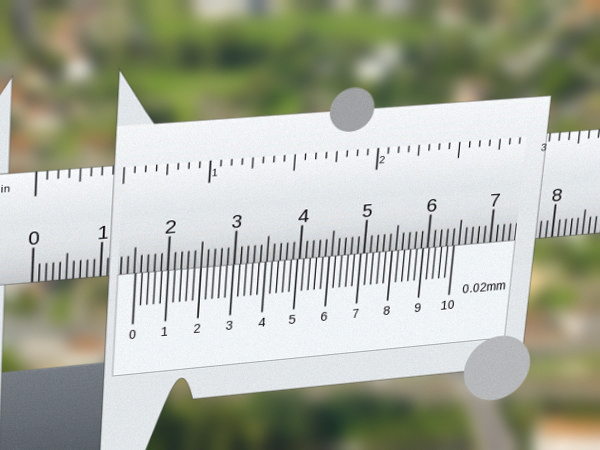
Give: 15.2
